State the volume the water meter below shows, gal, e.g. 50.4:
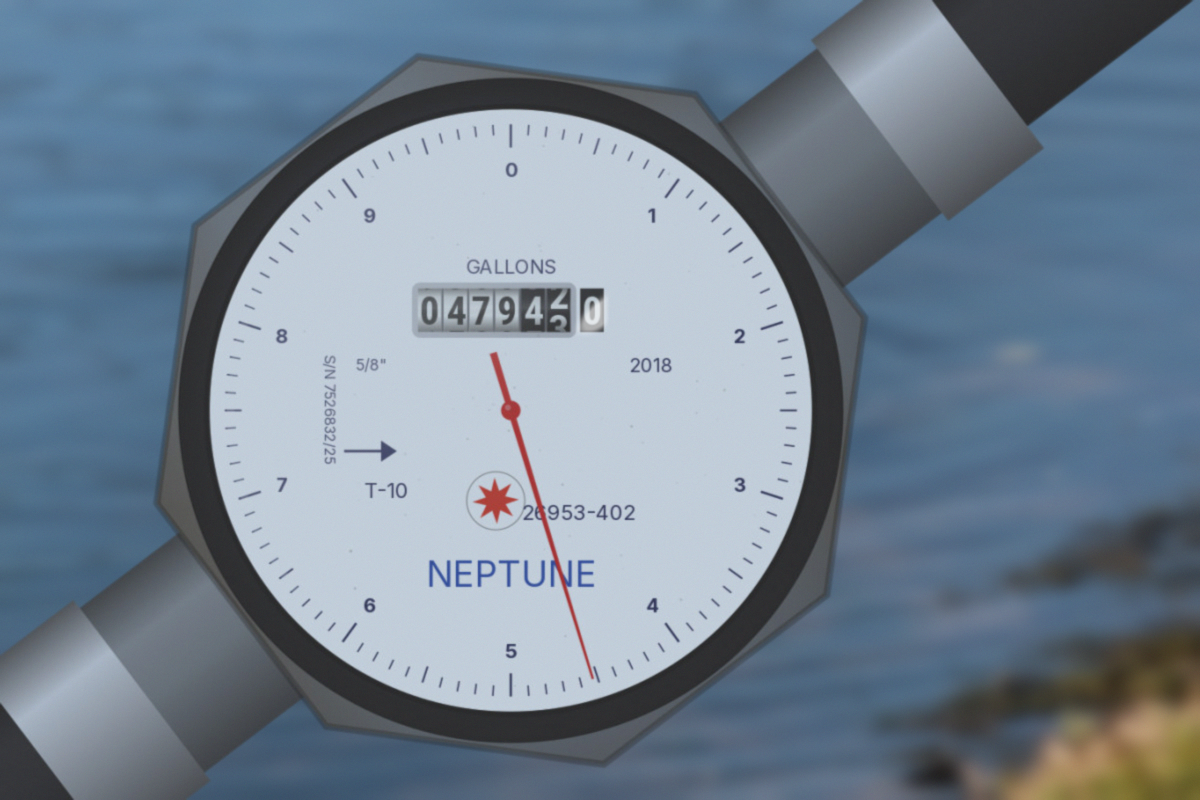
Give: 479424.5
